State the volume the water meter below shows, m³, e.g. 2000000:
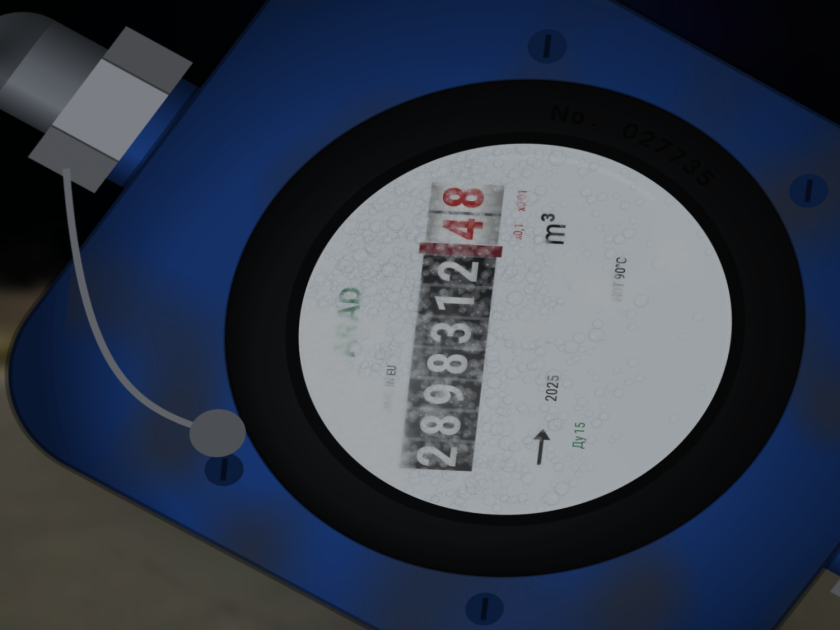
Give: 2898312.48
